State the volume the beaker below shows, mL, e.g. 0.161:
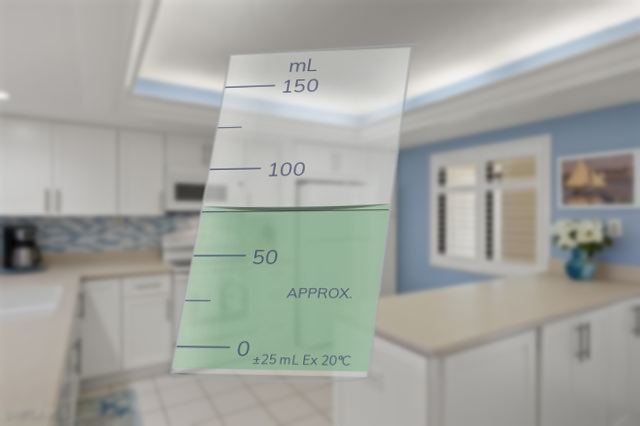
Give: 75
